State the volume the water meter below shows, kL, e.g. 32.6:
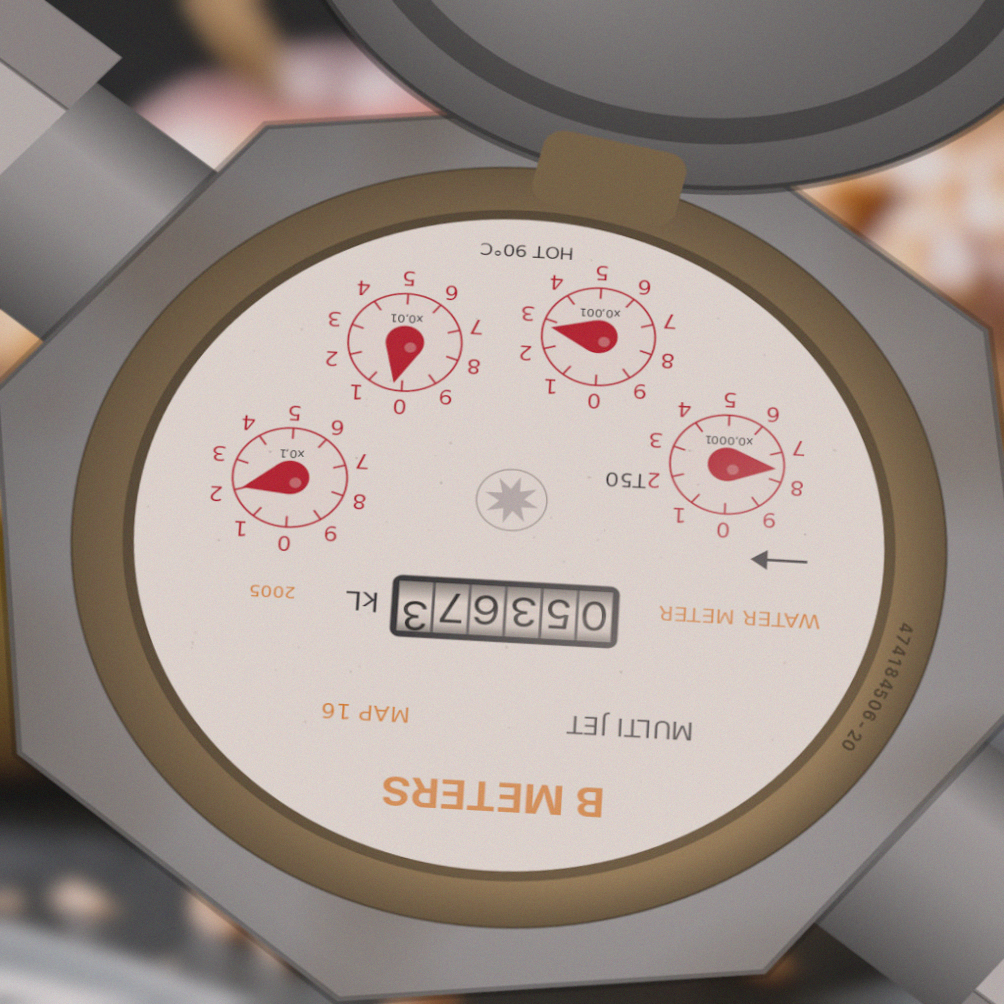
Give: 53673.2027
